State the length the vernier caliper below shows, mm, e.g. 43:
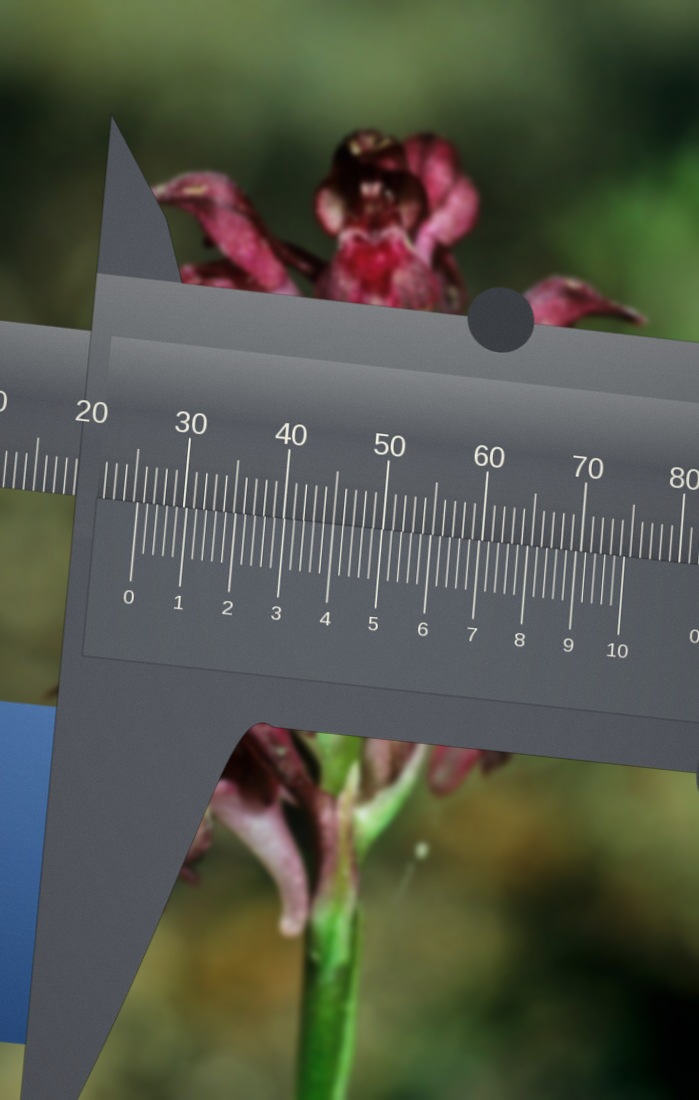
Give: 25.4
